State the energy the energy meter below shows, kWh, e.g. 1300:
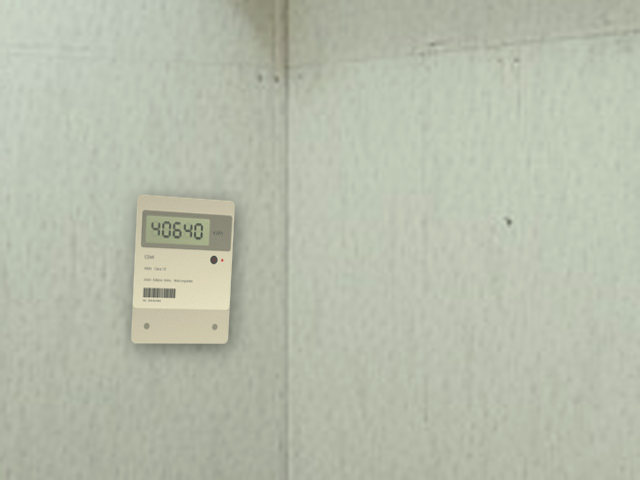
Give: 40640
